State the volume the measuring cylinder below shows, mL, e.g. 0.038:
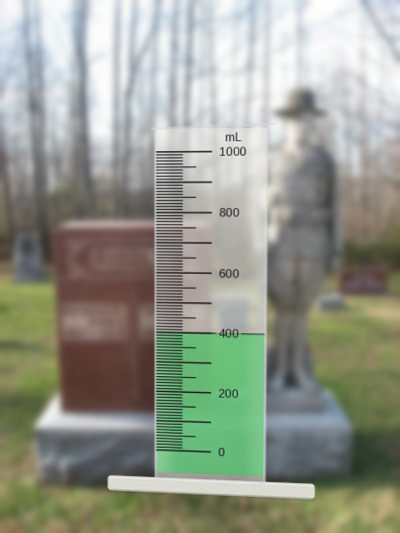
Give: 400
